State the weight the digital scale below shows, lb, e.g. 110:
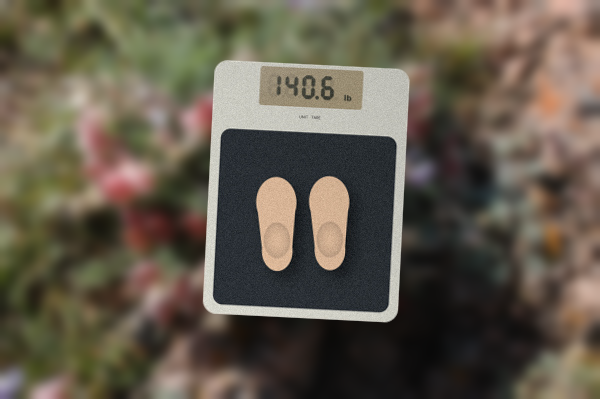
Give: 140.6
